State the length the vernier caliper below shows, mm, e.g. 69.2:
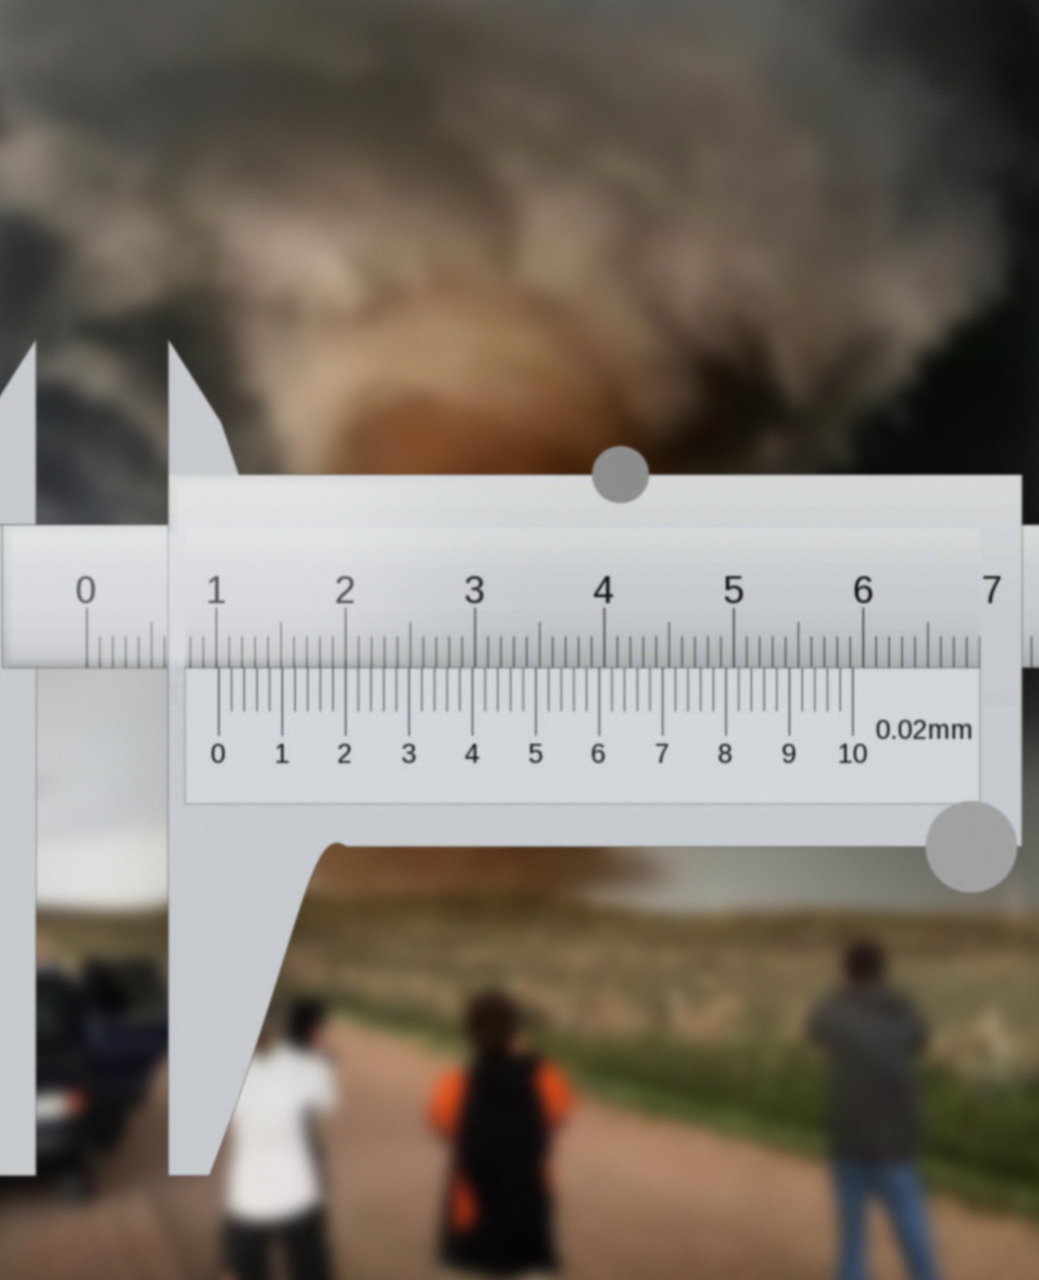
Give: 10.2
